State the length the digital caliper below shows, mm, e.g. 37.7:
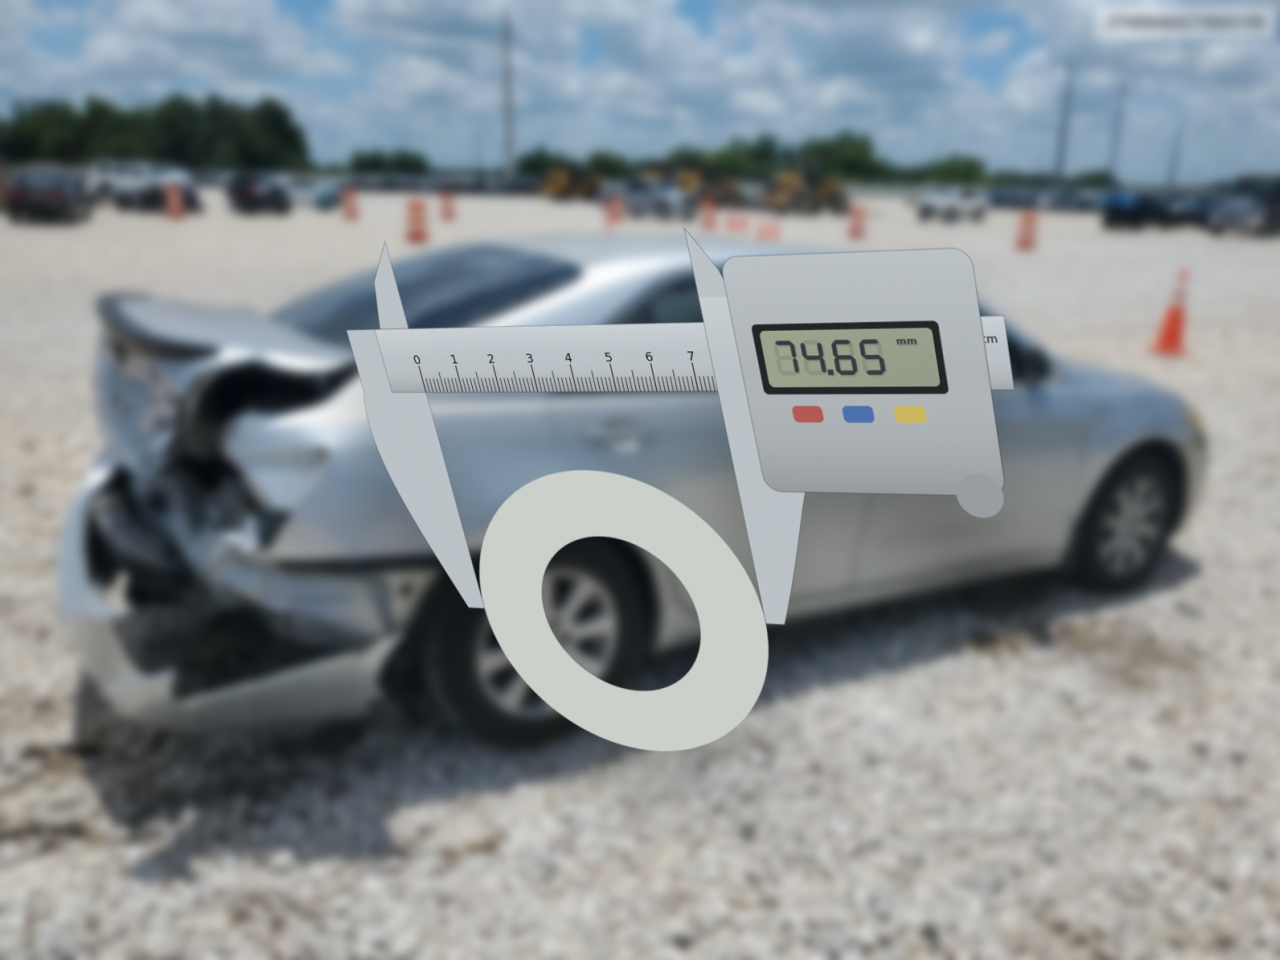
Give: 74.65
